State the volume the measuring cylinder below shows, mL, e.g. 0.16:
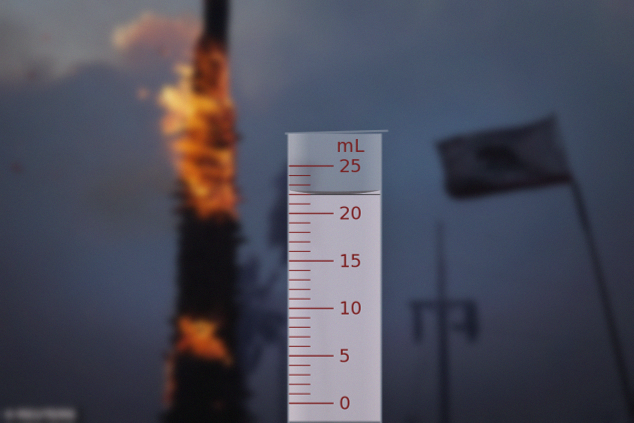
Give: 22
